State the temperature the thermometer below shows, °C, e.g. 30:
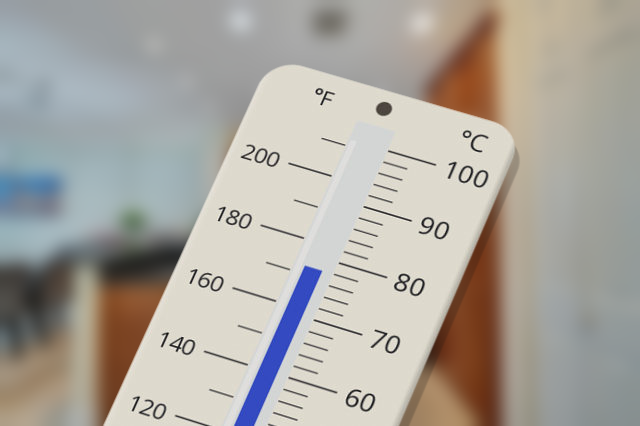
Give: 78
